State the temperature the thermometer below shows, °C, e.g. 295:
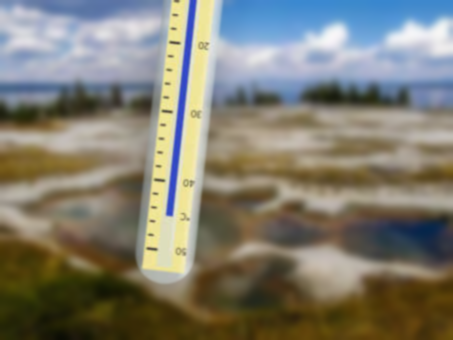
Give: 45
